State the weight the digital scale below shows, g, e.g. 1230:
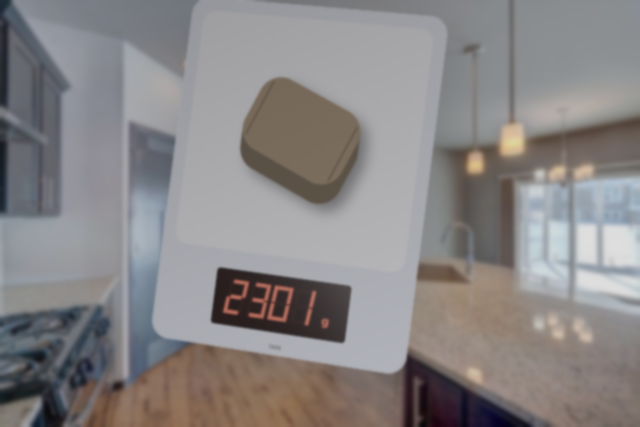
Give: 2301
